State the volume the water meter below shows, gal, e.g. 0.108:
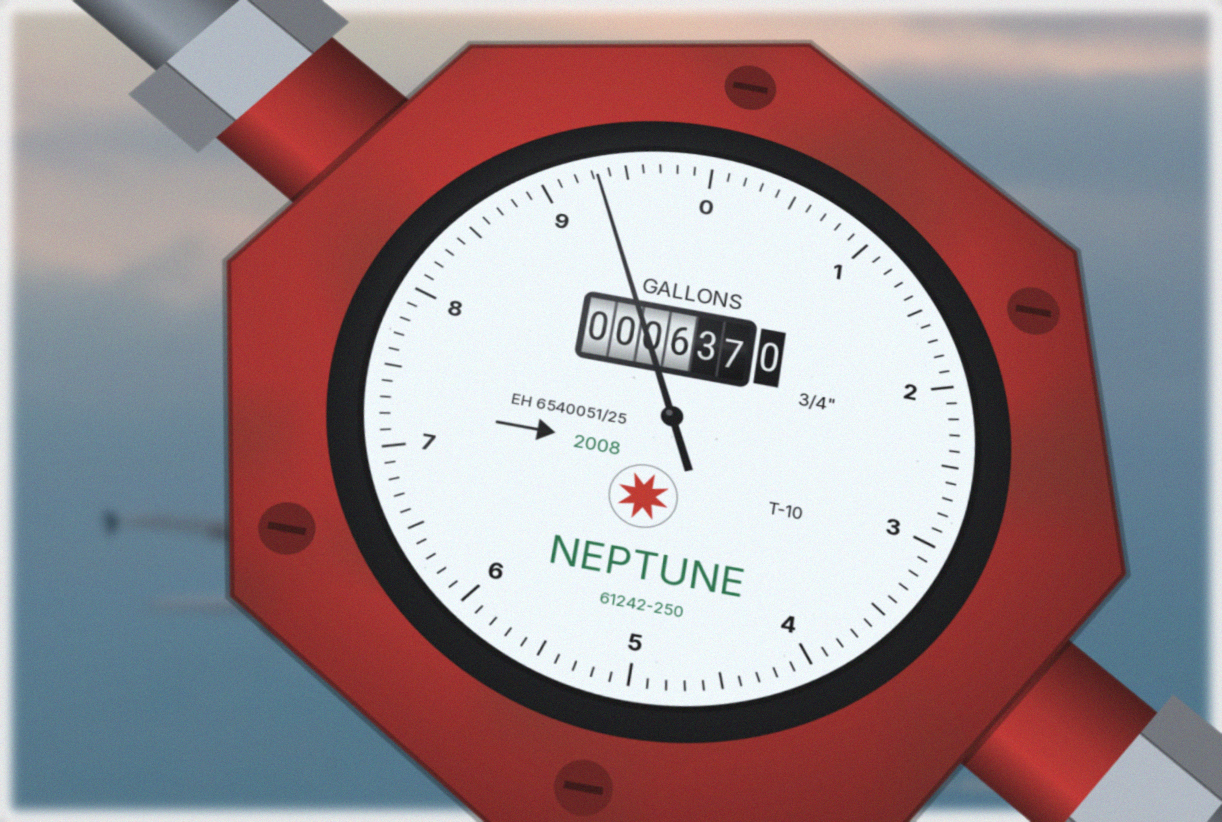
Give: 6369.3
